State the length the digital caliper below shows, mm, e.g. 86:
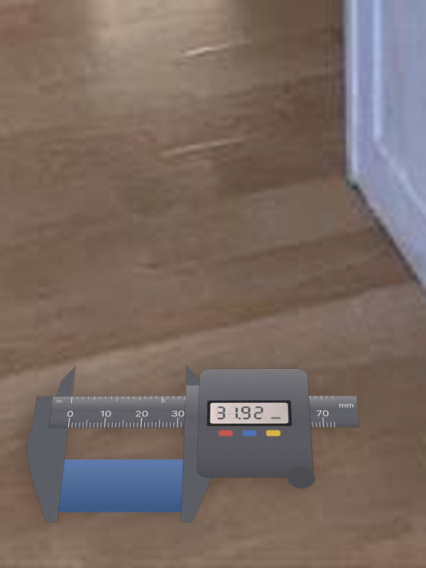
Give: 31.92
